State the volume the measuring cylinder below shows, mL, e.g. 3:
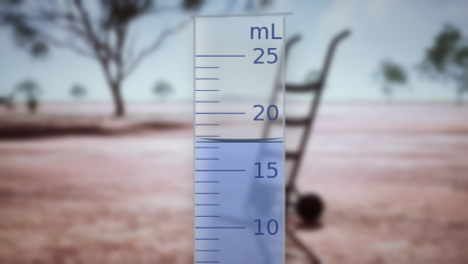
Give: 17.5
